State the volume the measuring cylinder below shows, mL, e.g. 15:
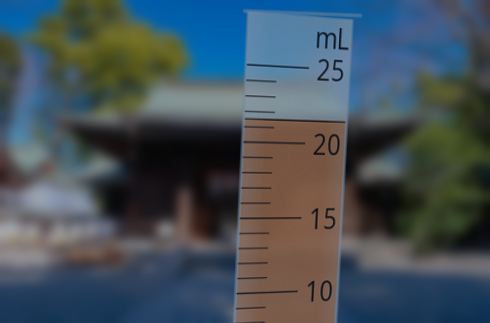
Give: 21.5
